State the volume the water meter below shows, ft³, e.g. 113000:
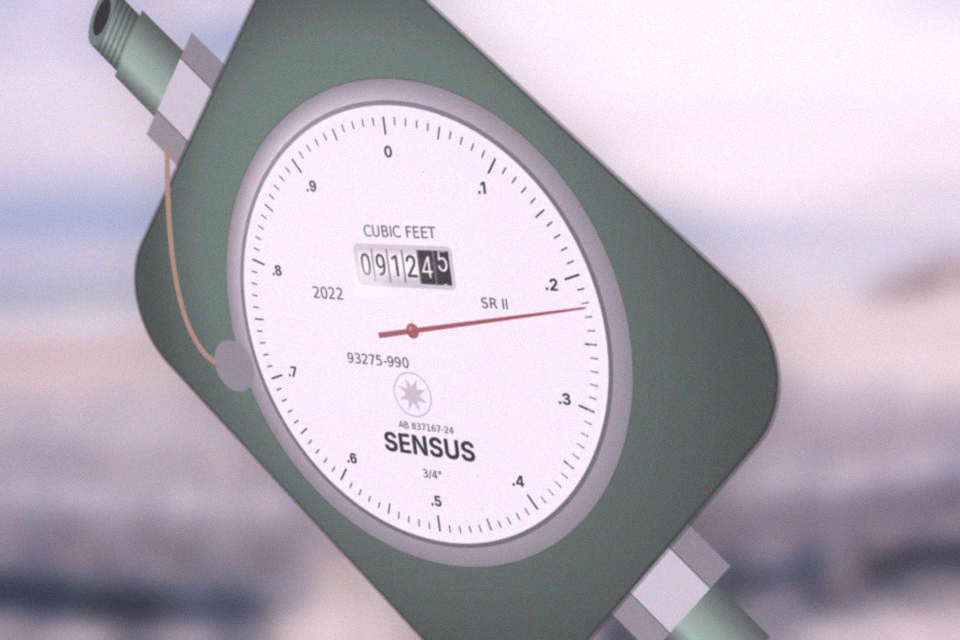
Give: 91245.22
